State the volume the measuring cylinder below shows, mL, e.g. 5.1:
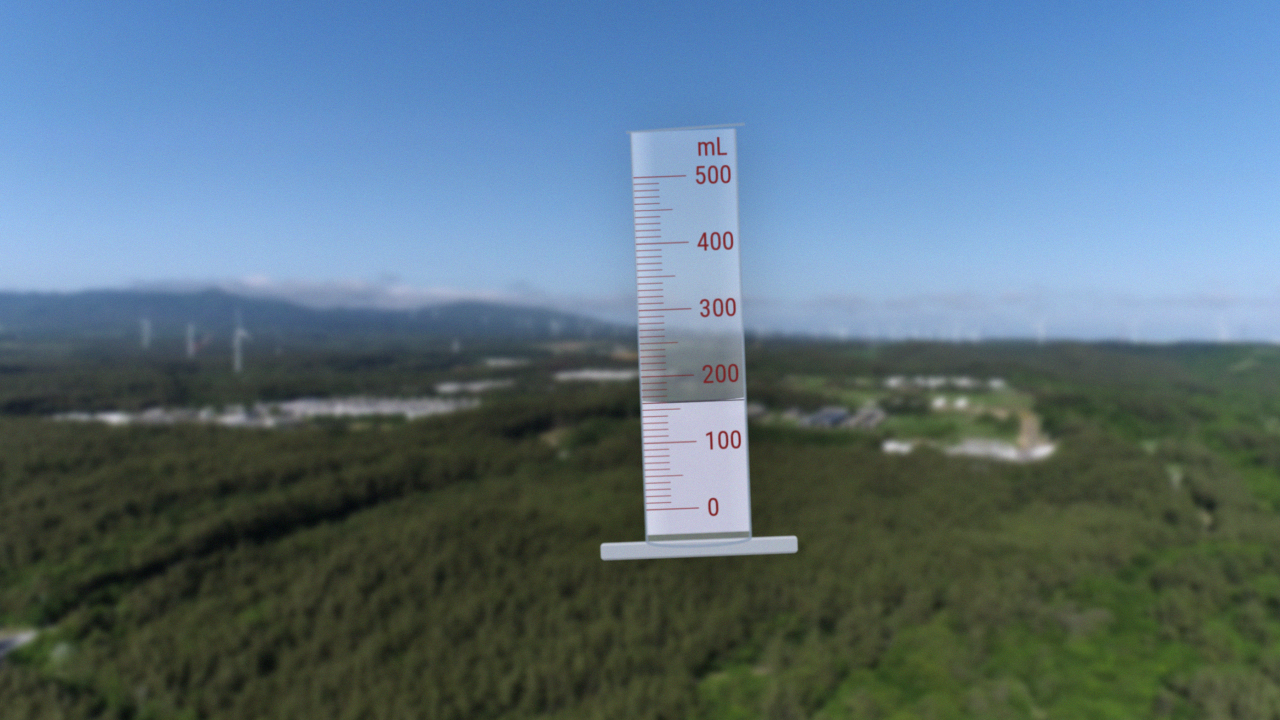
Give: 160
